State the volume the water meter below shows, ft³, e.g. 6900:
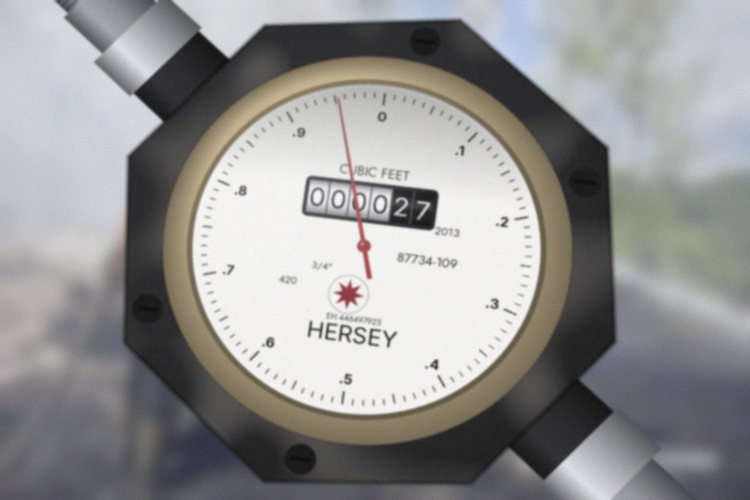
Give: 26.95
